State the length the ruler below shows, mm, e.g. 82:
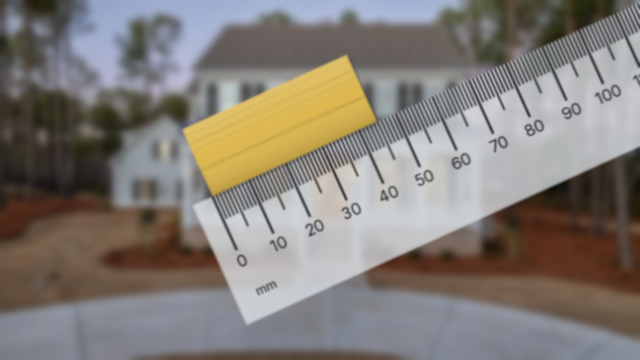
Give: 45
